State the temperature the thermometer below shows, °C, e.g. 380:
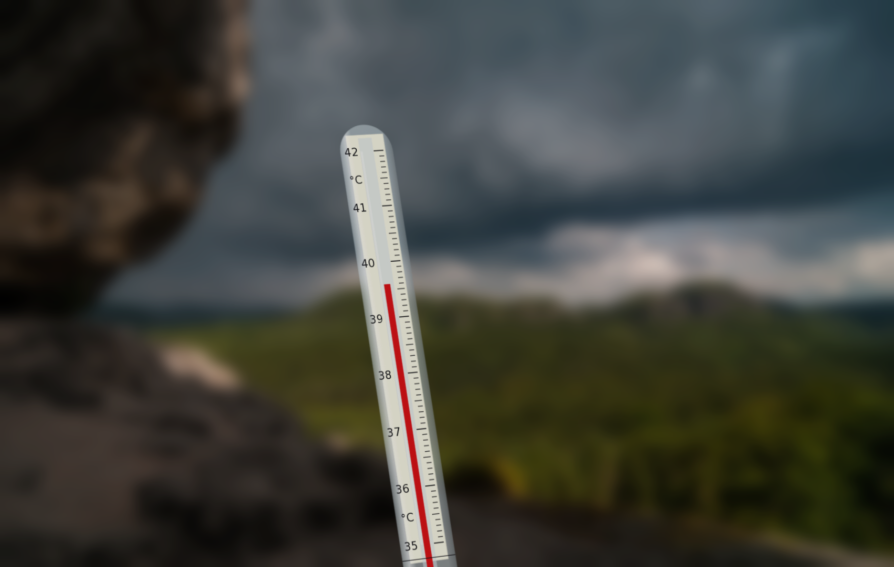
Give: 39.6
